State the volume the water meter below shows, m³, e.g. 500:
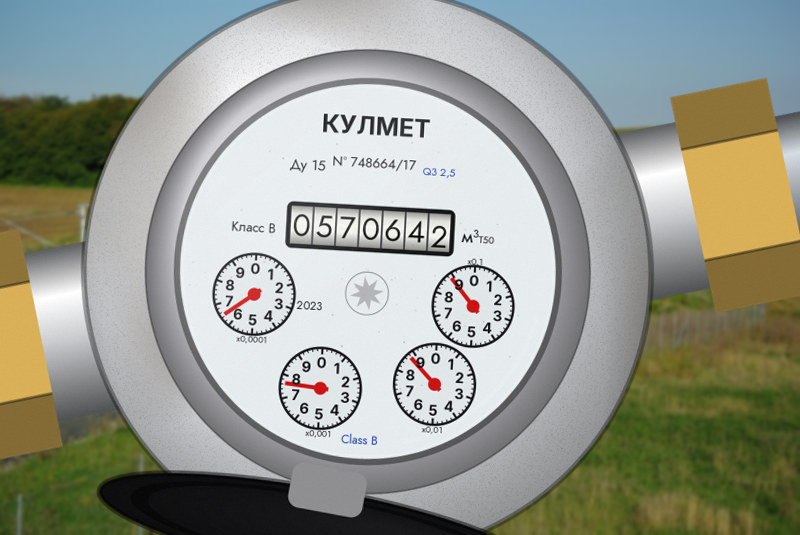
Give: 570641.8876
